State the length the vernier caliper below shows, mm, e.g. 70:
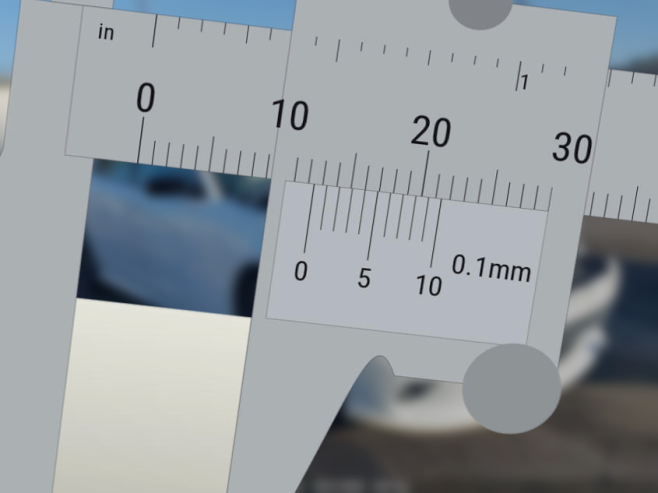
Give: 12.4
